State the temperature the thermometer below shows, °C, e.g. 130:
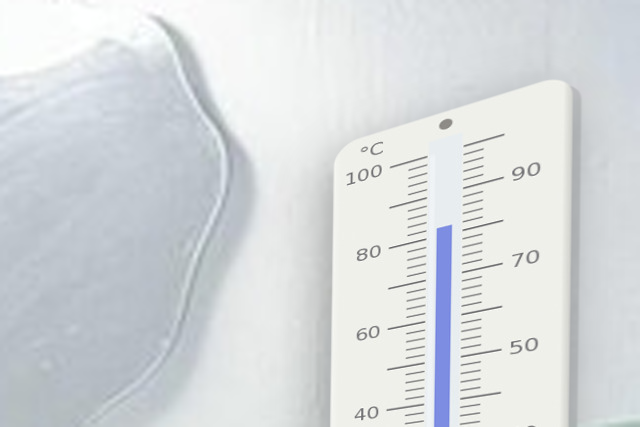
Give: 82
